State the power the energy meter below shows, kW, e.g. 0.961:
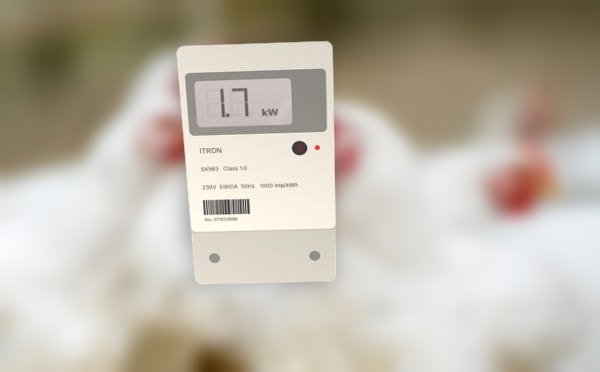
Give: 1.7
